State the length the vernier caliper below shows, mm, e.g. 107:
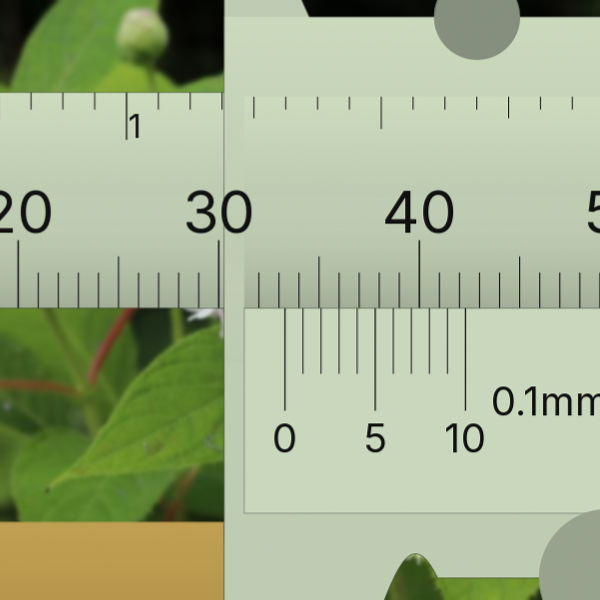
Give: 33.3
